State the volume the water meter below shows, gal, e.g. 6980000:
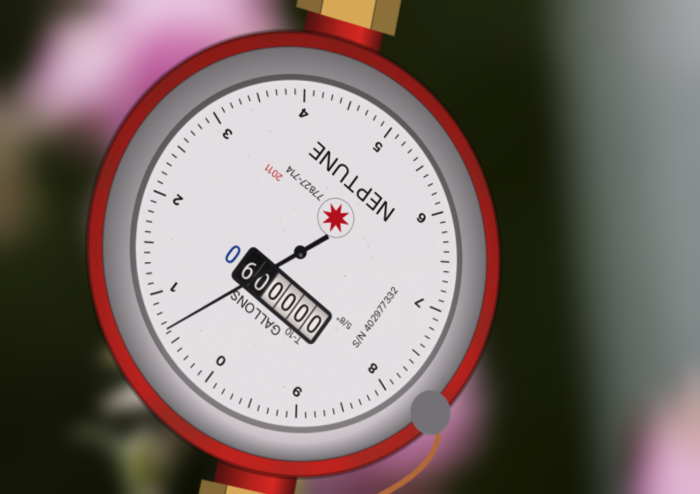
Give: 90.6
